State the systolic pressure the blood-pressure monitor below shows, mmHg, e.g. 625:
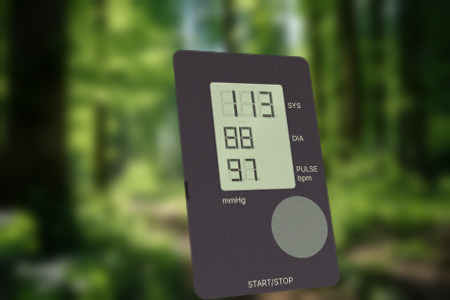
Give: 113
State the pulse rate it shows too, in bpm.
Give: 97
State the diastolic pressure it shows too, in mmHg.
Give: 88
